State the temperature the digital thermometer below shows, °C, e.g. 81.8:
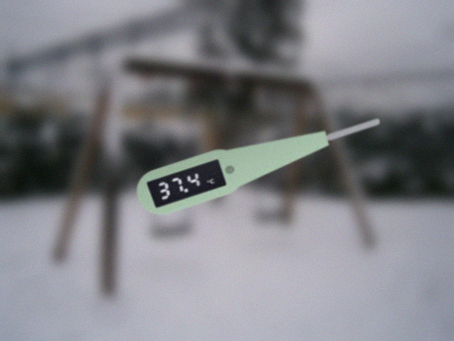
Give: 37.4
